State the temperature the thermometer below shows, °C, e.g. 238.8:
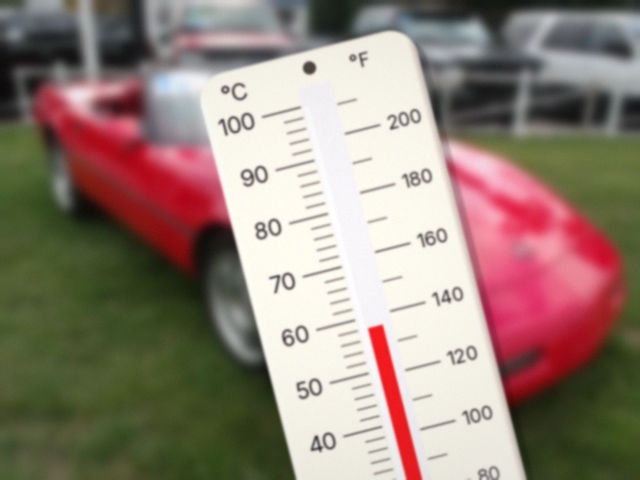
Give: 58
